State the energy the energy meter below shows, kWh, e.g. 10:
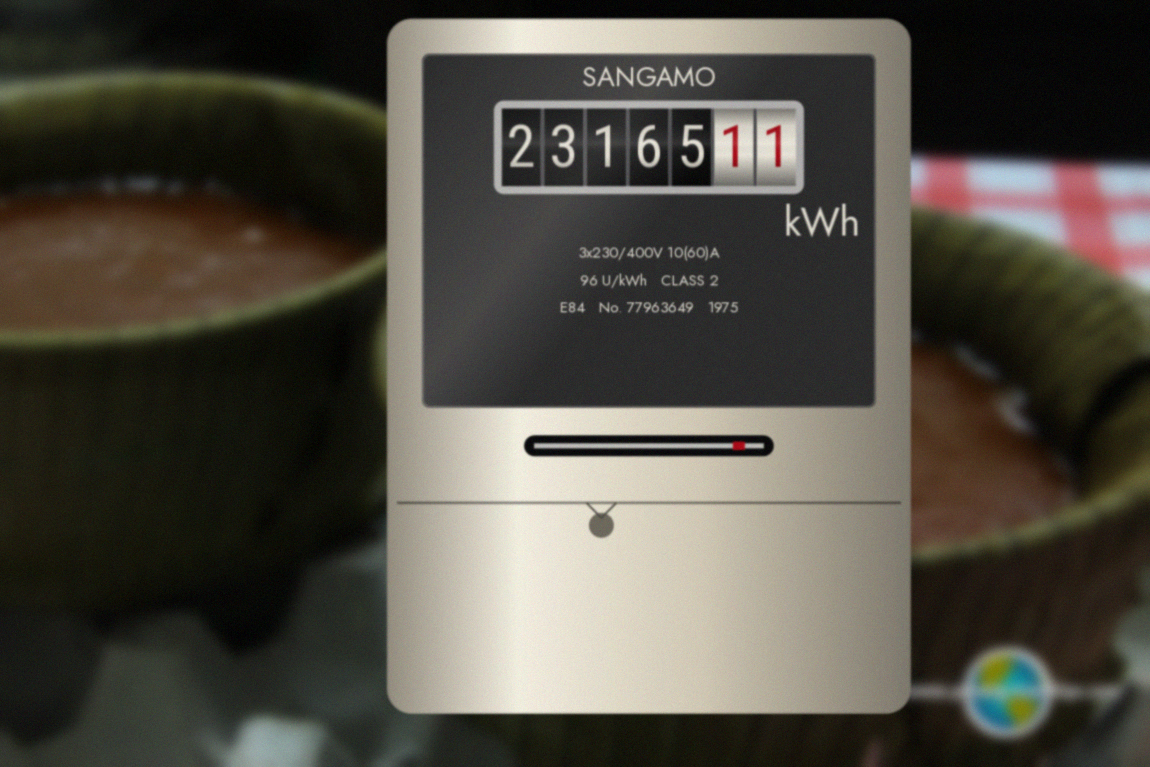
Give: 23165.11
